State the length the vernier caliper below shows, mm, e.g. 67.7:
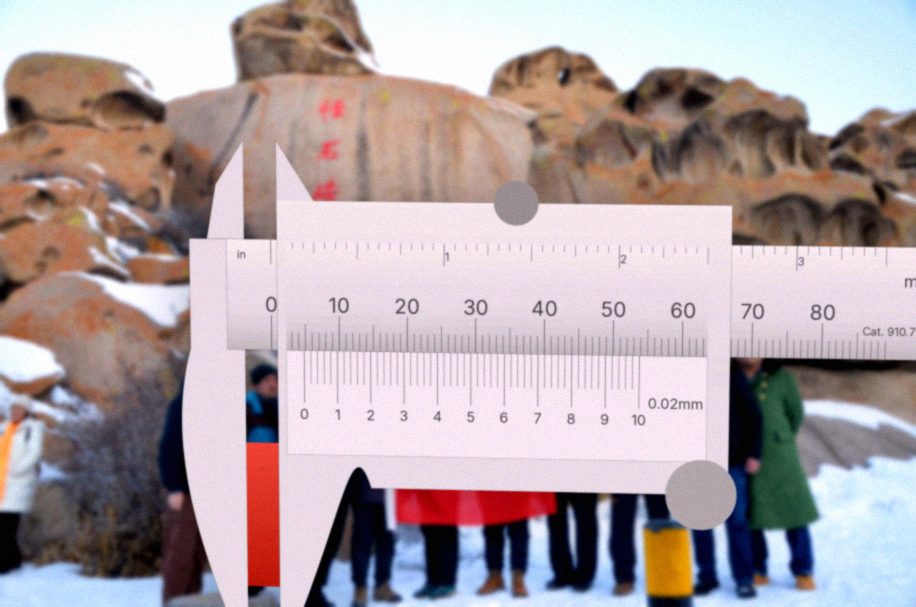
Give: 4.8
